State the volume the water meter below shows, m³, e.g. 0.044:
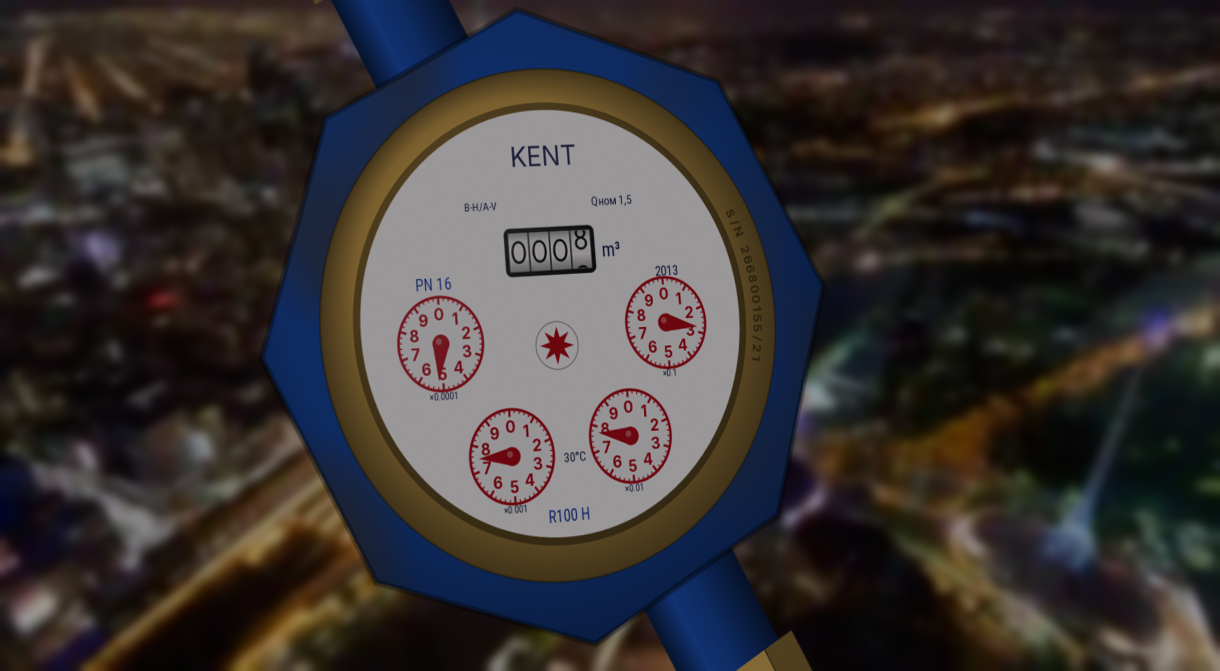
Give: 8.2775
